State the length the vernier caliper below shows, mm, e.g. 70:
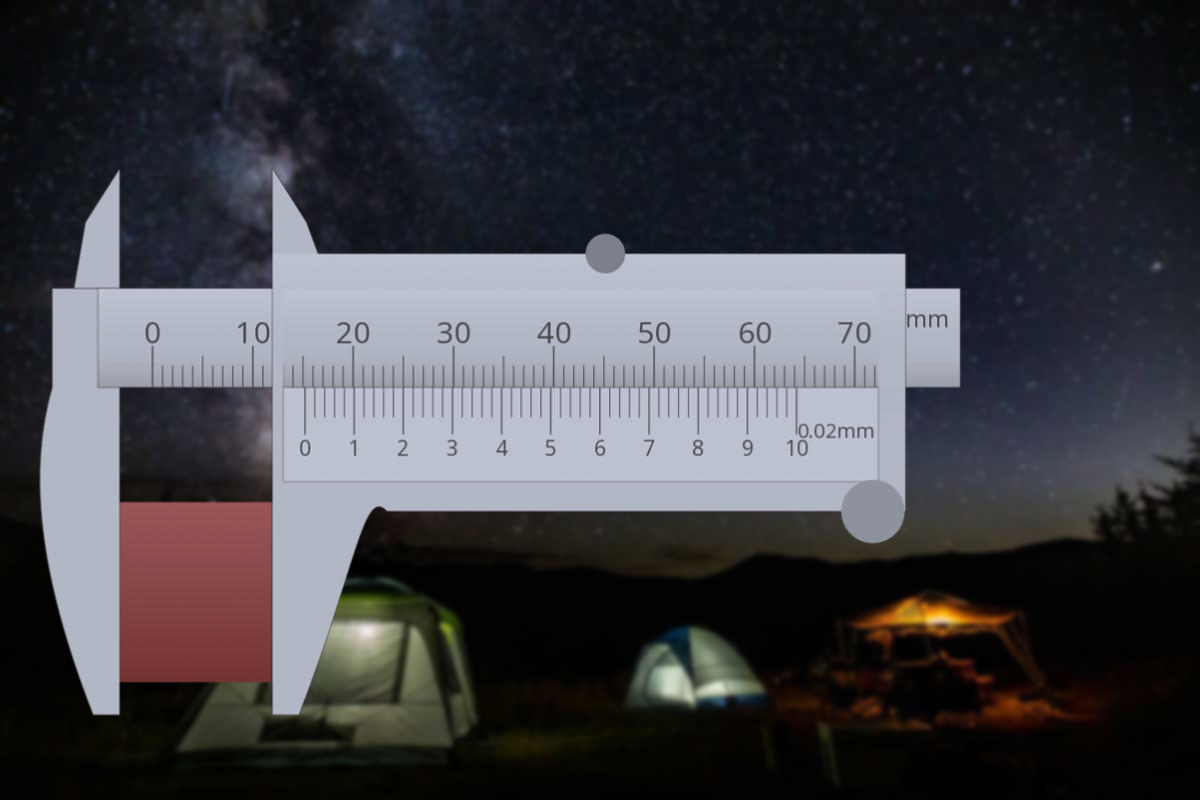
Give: 15.2
